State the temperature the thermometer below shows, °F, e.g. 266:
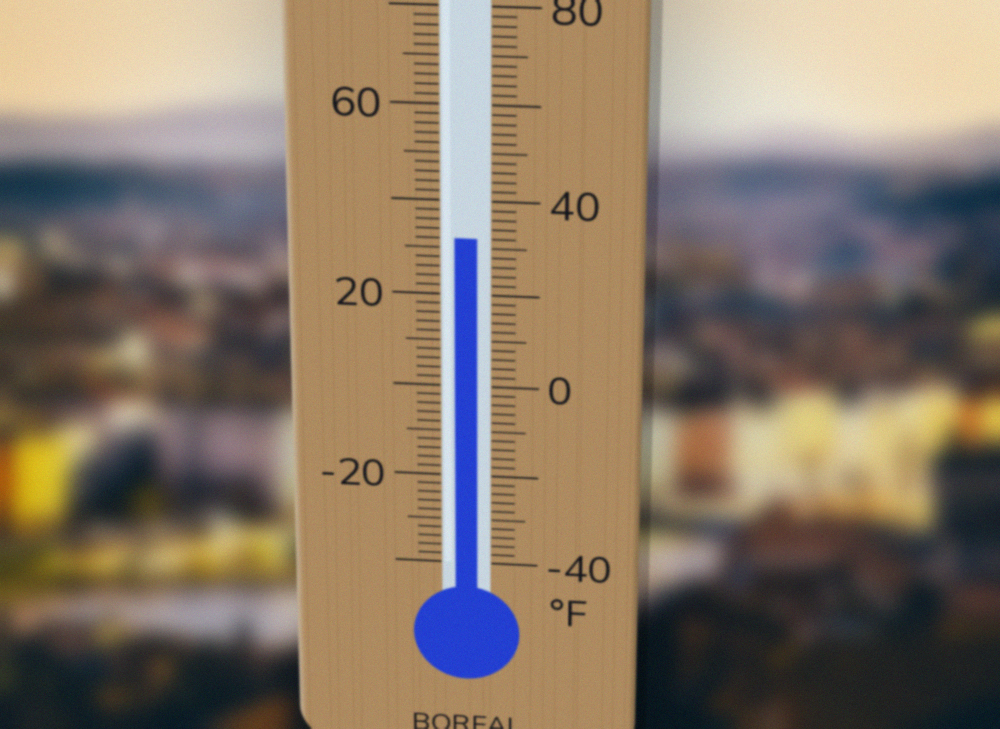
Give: 32
